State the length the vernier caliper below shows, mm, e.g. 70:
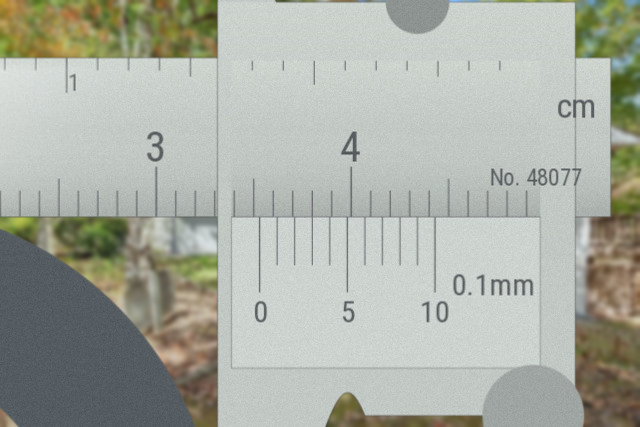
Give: 35.3
